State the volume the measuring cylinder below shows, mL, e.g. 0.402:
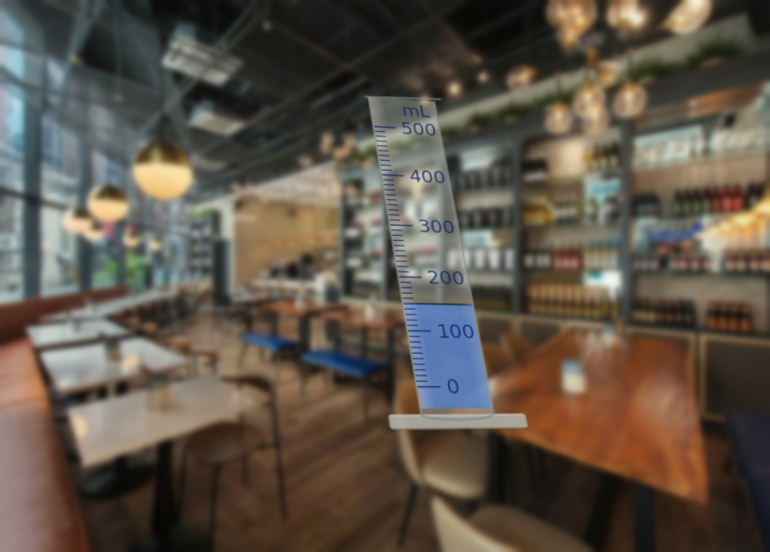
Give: 150
